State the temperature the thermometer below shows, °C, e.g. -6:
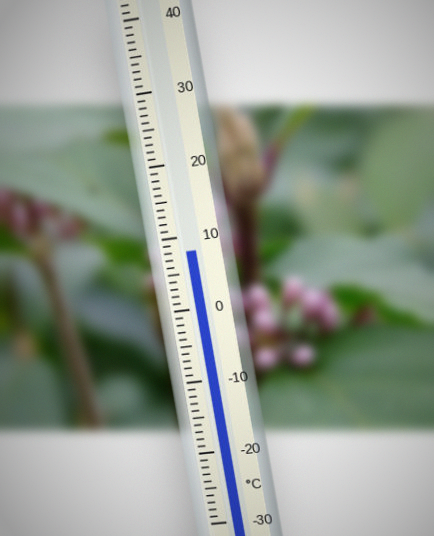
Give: 8
